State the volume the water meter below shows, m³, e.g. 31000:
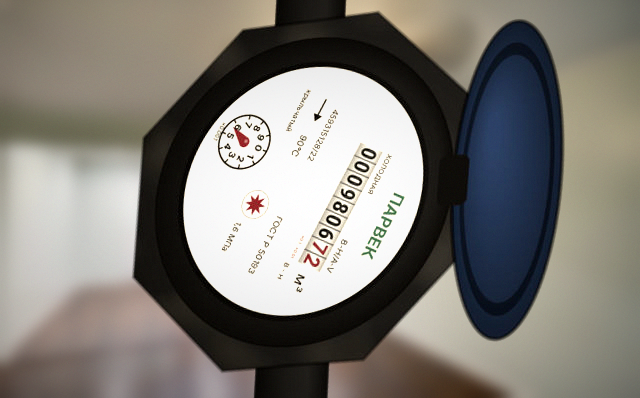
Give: 9806.725
